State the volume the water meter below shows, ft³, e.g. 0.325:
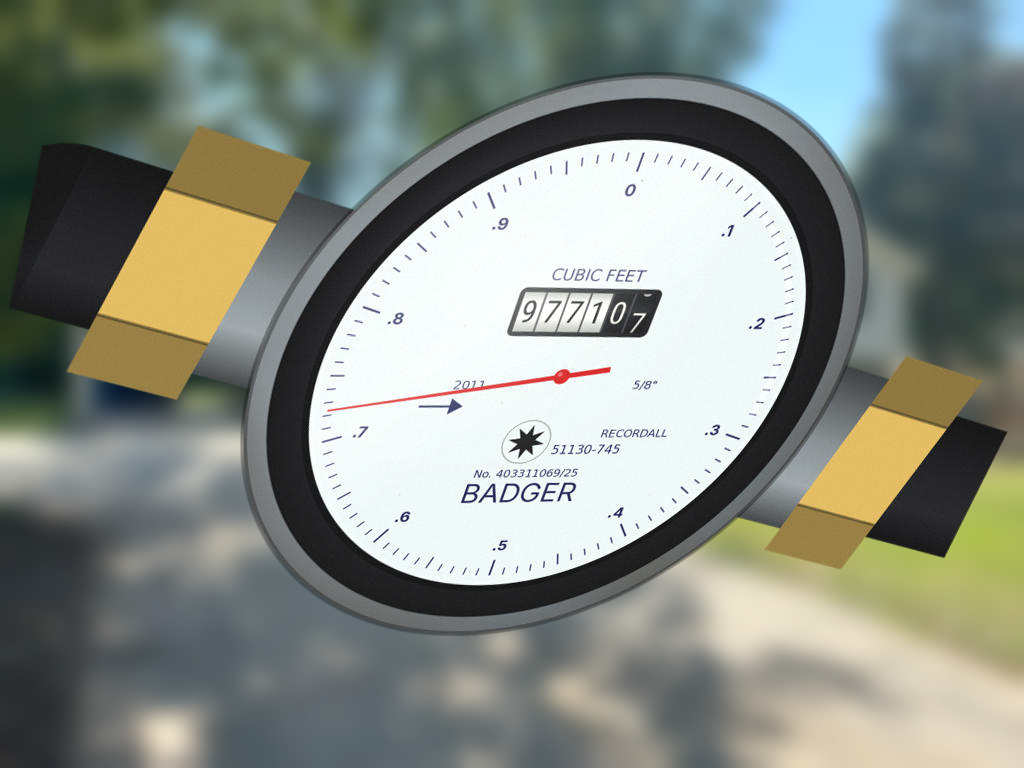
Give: 977106.72
